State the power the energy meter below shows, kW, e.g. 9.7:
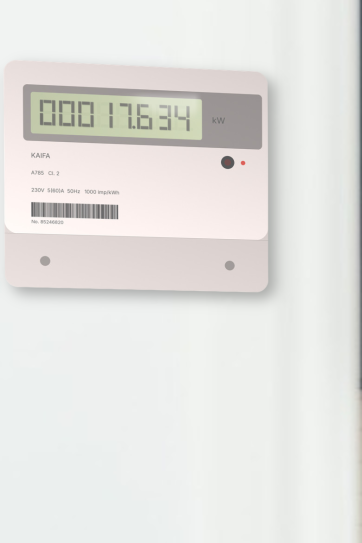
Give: 17.634
